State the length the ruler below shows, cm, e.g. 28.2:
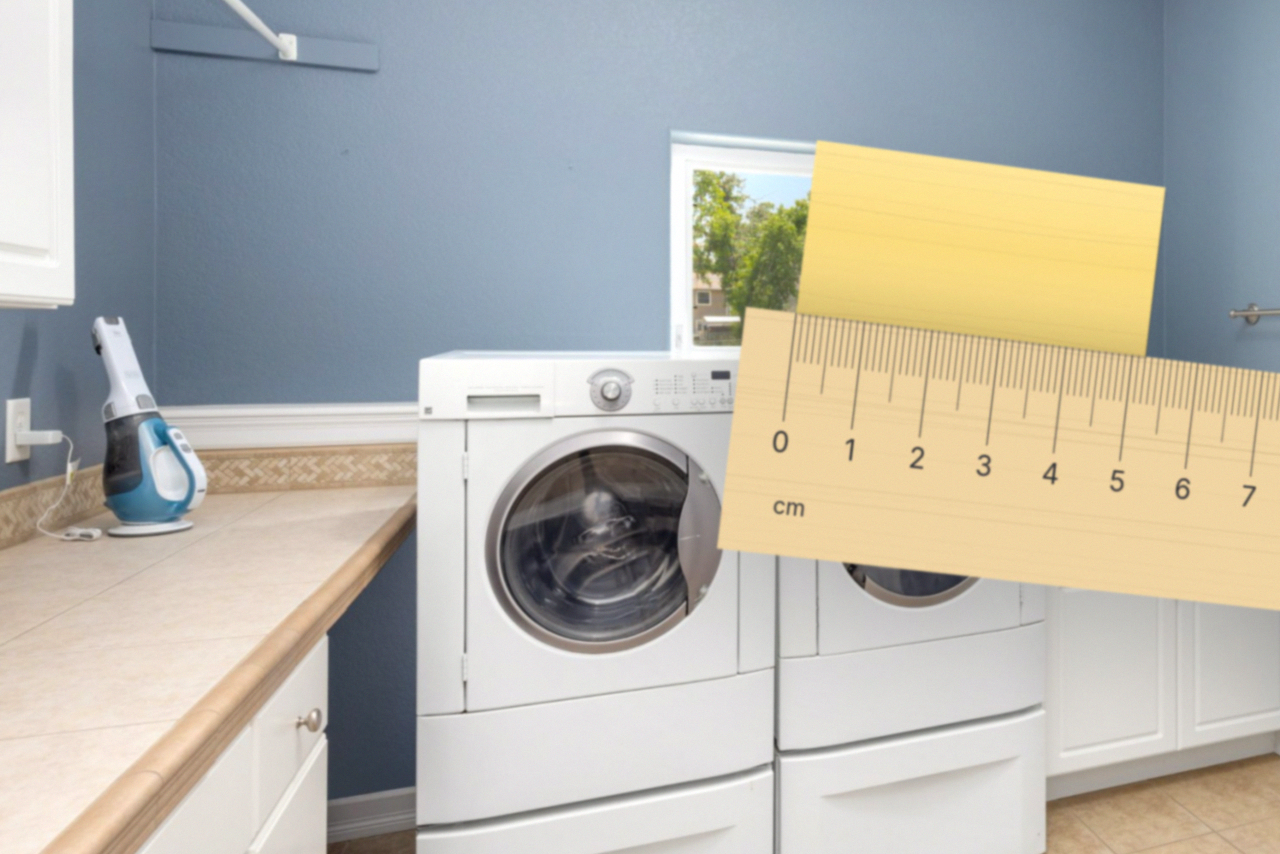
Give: 5.2
